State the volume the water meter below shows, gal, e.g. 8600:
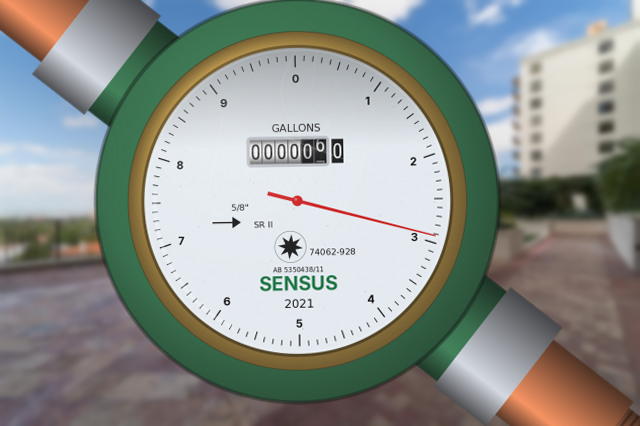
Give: 62.9
